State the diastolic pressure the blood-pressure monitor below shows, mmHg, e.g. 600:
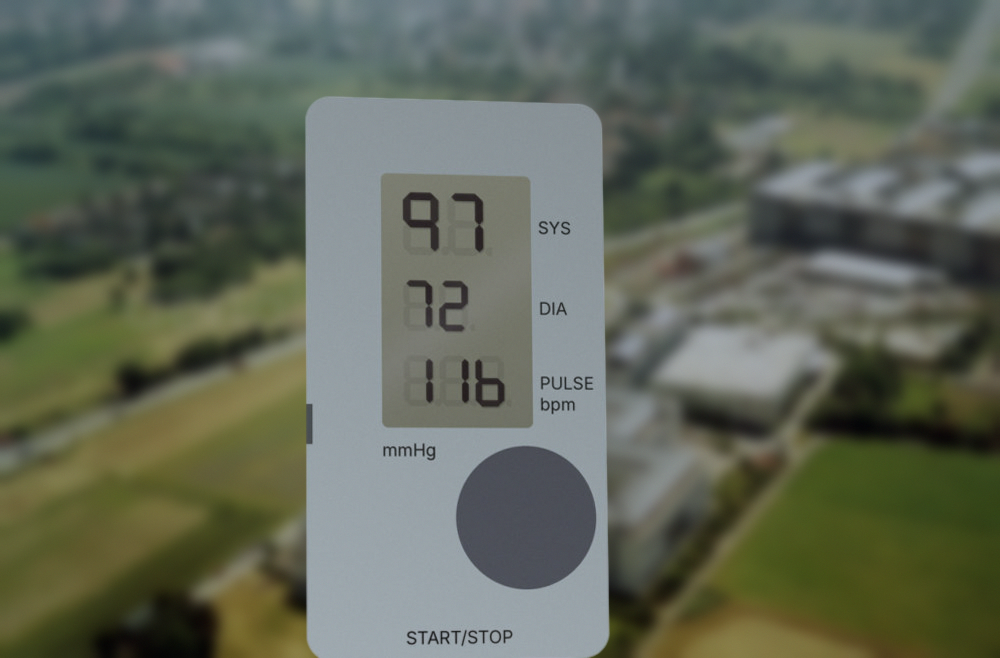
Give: 72
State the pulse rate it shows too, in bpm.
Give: 116
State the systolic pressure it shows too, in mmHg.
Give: 97
